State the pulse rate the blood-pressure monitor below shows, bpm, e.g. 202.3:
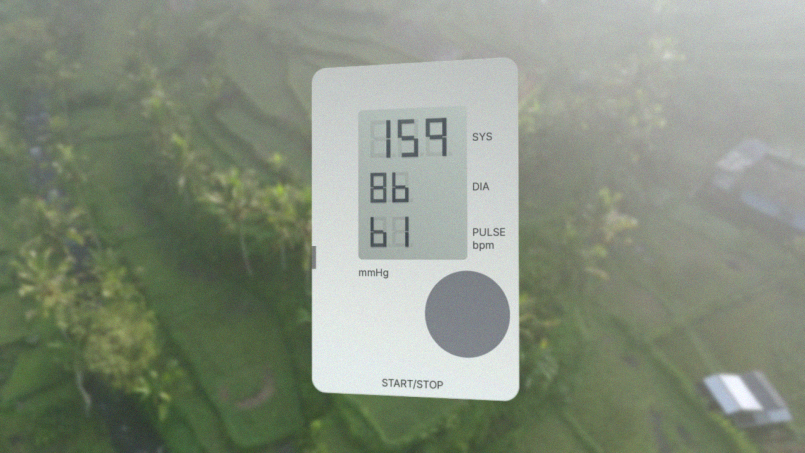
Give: 61
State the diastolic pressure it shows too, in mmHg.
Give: 86
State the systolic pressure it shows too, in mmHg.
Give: 159
